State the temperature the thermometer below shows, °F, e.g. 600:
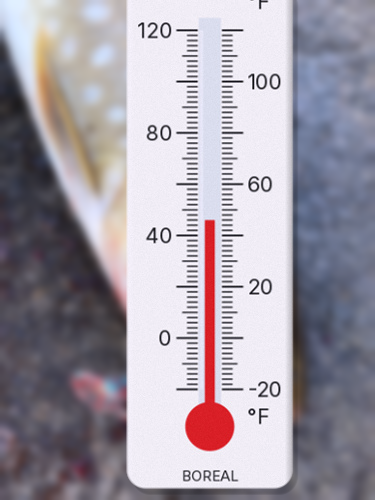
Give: 46
